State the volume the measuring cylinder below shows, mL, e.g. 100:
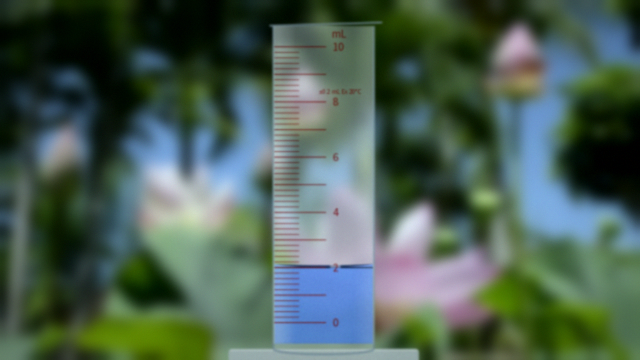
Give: 2
